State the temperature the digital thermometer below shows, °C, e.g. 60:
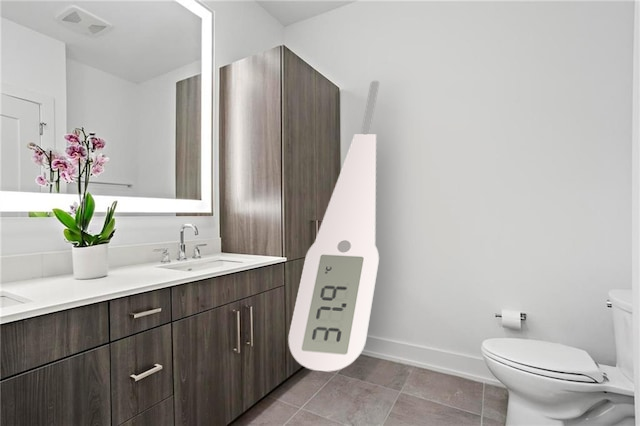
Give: 37.9
